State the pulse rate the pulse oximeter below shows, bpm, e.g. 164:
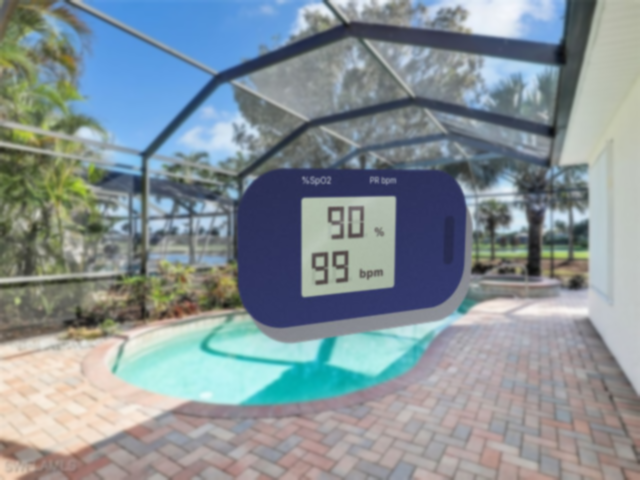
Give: 99
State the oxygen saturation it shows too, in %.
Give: 90
